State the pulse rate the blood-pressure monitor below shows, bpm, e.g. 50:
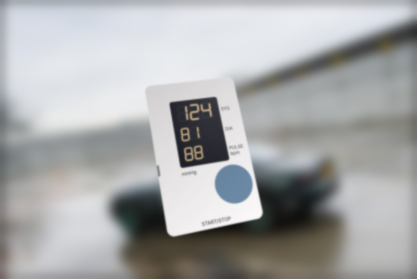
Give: 88
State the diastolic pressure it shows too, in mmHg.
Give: 81
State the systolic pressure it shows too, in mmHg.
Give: 124
